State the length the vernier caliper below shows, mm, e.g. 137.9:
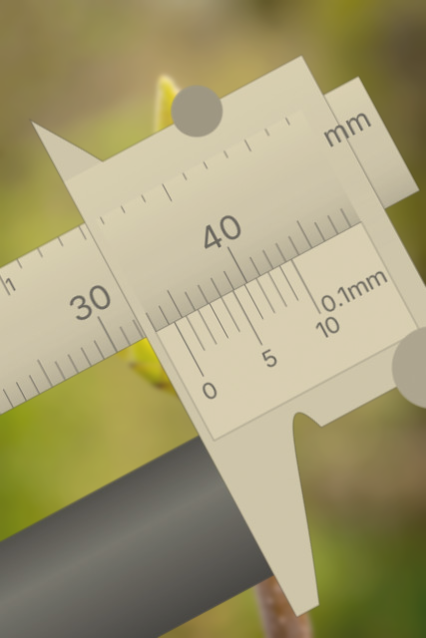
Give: 34.4
